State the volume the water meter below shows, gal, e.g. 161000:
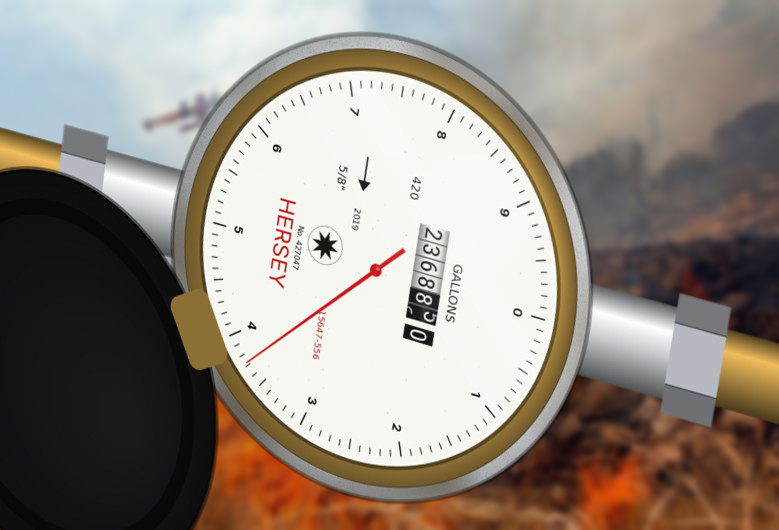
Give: 2368853.7
